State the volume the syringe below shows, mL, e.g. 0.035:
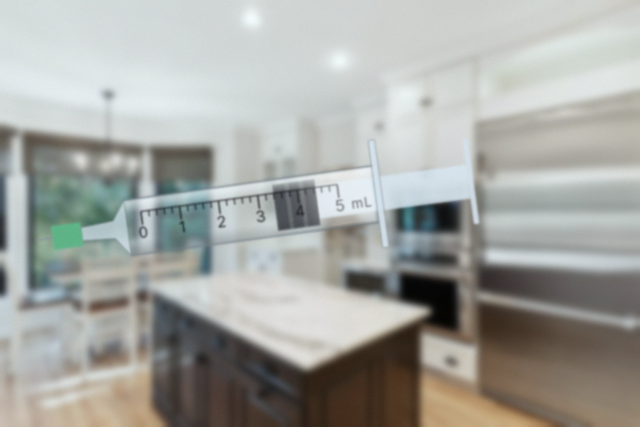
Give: 3.4
